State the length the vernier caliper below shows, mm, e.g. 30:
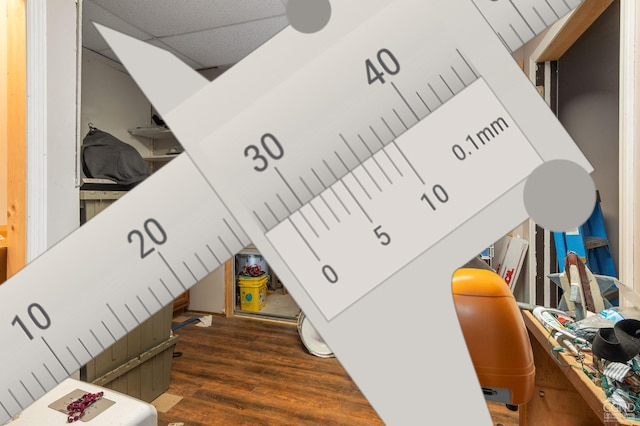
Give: 28.7
